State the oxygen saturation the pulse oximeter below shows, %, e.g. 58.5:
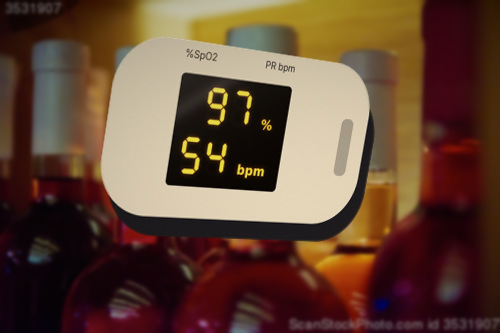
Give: 97
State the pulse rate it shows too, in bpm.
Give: 54
